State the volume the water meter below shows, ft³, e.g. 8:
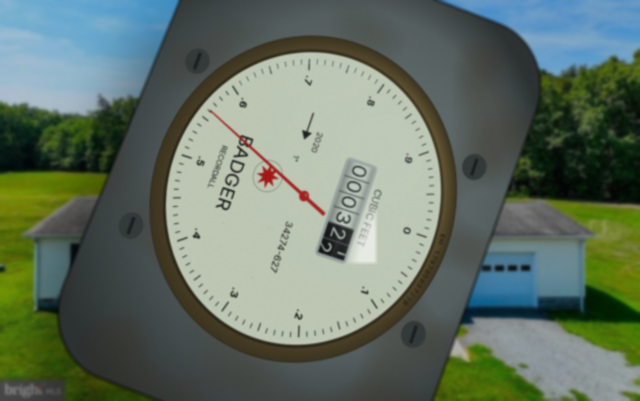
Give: 321.56
